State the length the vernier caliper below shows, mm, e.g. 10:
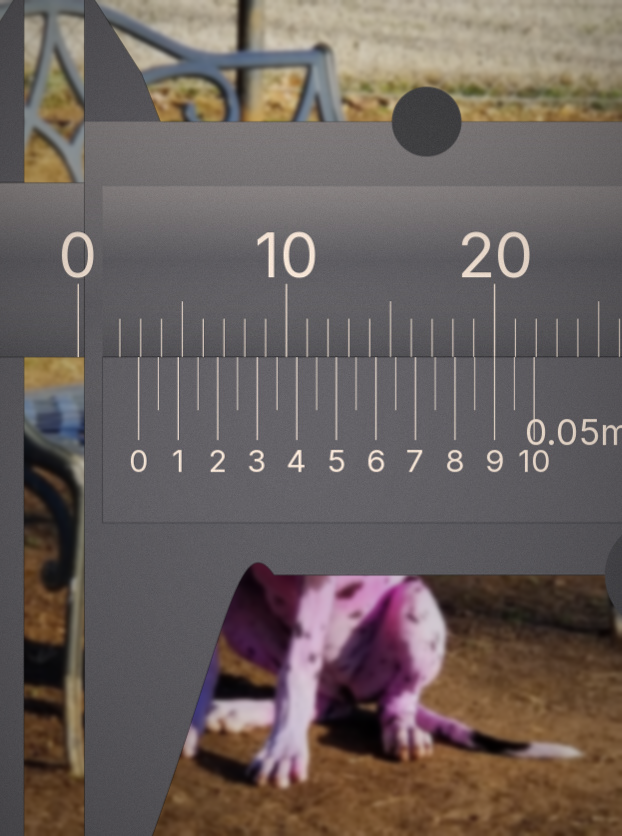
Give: 2.9
